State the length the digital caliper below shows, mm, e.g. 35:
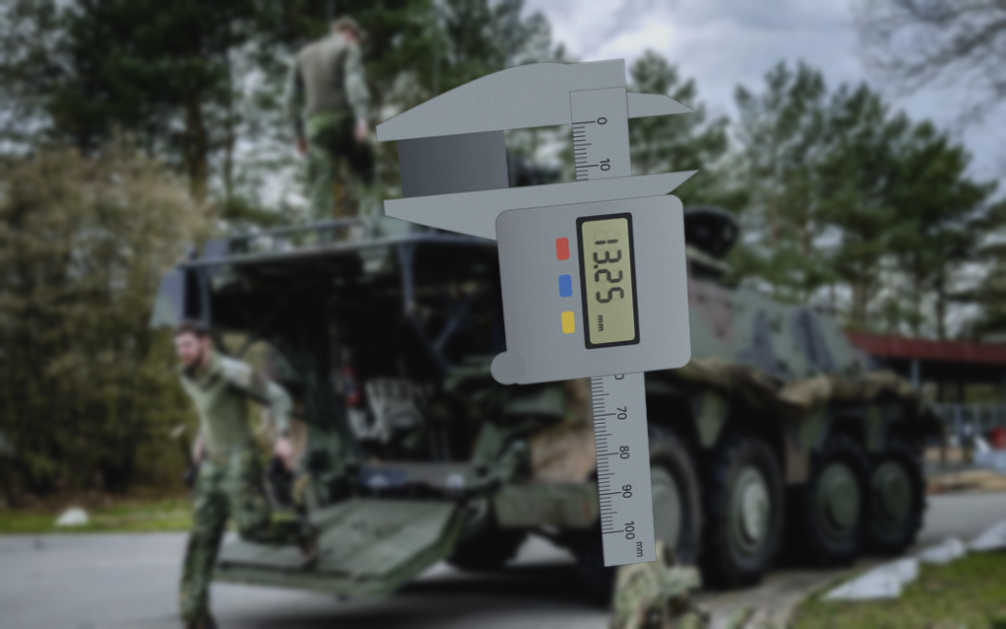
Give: 13.25
